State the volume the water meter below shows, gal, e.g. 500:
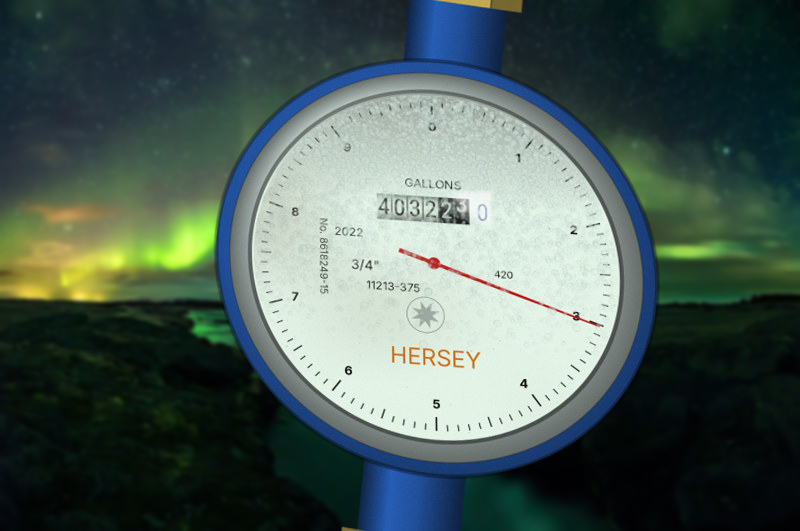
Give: 4032233.0
